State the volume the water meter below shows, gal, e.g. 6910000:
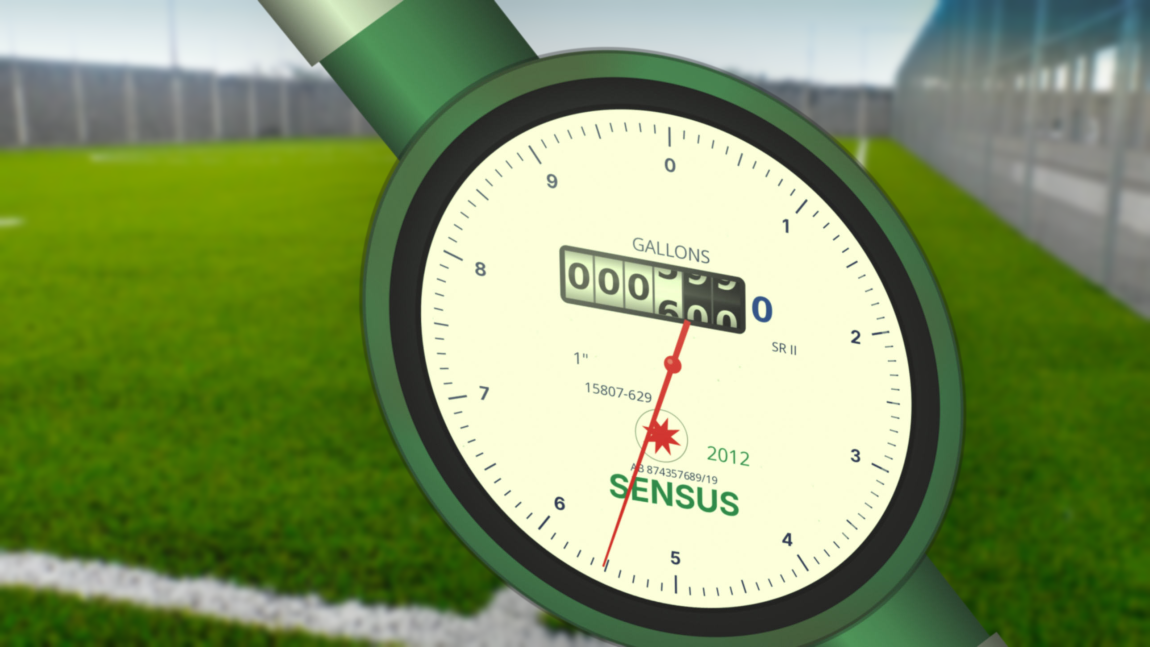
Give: 5995.5
